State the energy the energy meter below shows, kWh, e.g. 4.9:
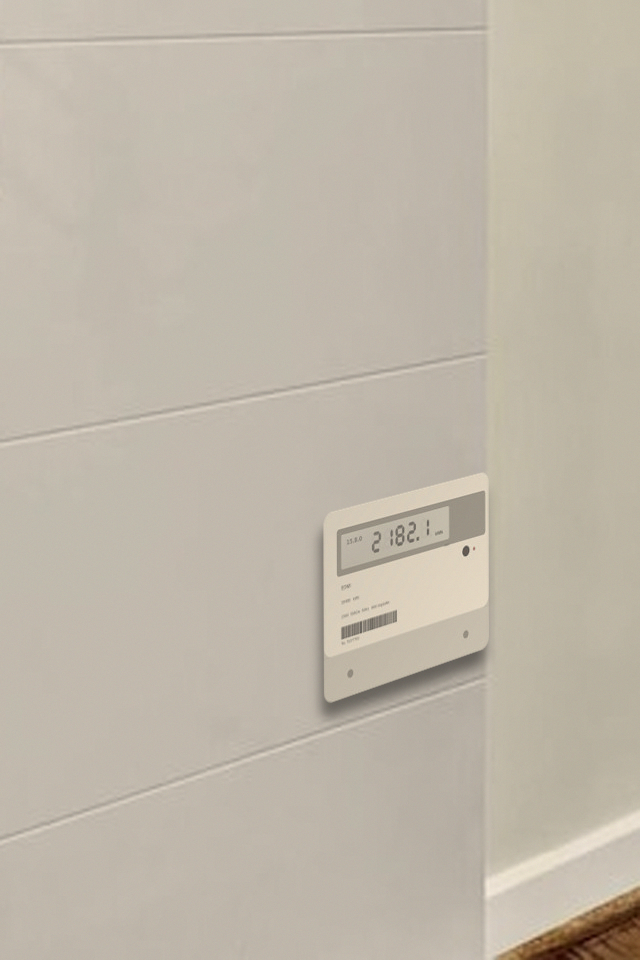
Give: 2182.1
